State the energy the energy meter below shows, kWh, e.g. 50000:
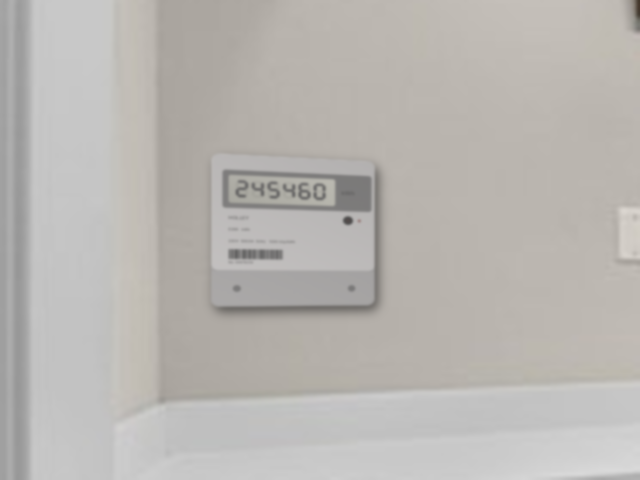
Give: 245460
